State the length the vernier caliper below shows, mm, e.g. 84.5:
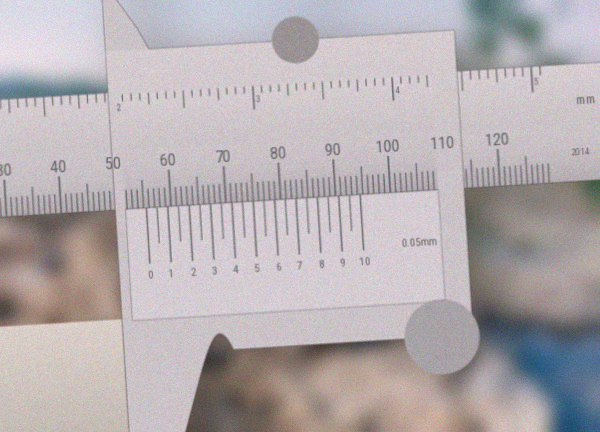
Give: 55.5
